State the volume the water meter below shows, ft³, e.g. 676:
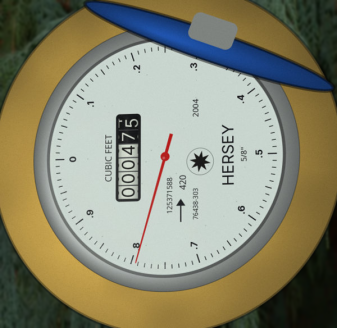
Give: 474.79
